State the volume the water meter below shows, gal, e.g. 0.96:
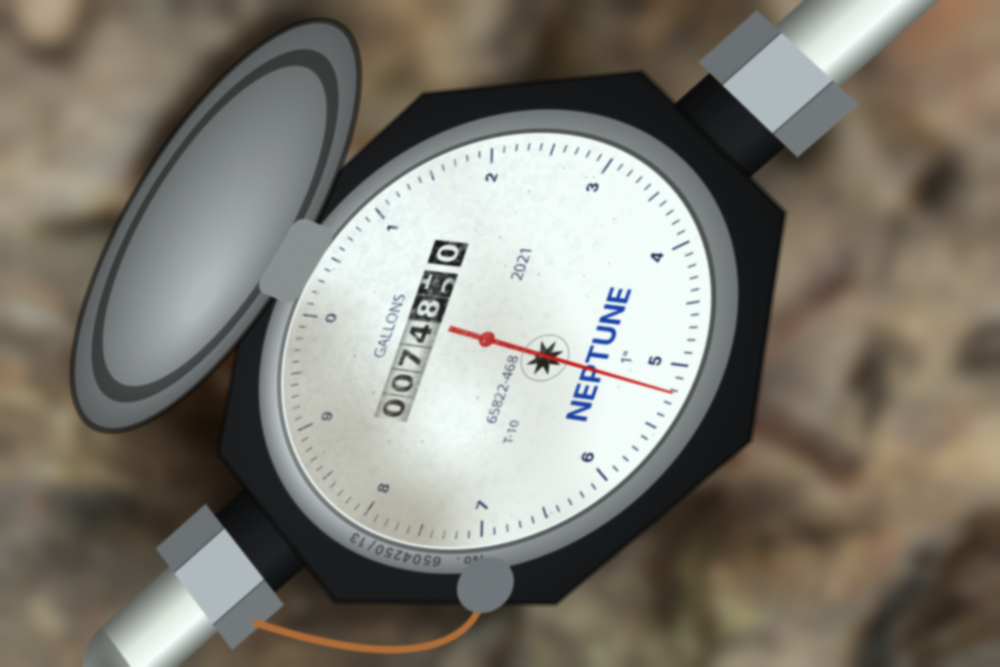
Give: 74815.2
